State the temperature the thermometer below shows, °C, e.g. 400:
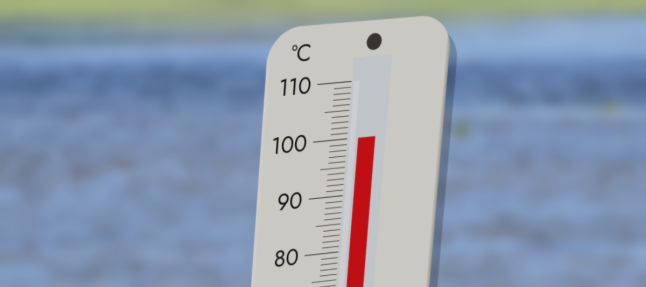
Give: 100
